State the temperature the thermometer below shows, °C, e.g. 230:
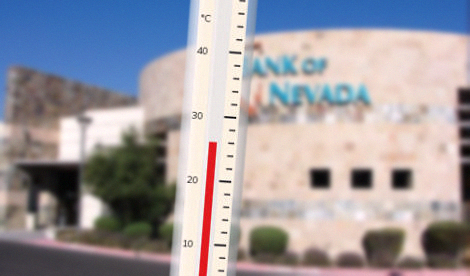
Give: 26
